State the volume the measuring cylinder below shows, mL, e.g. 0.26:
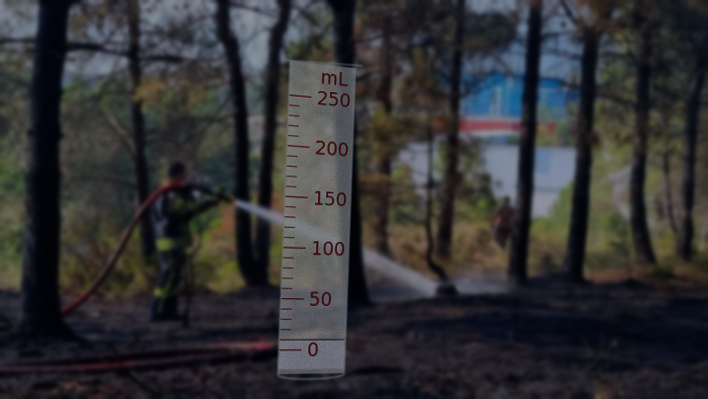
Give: 10
